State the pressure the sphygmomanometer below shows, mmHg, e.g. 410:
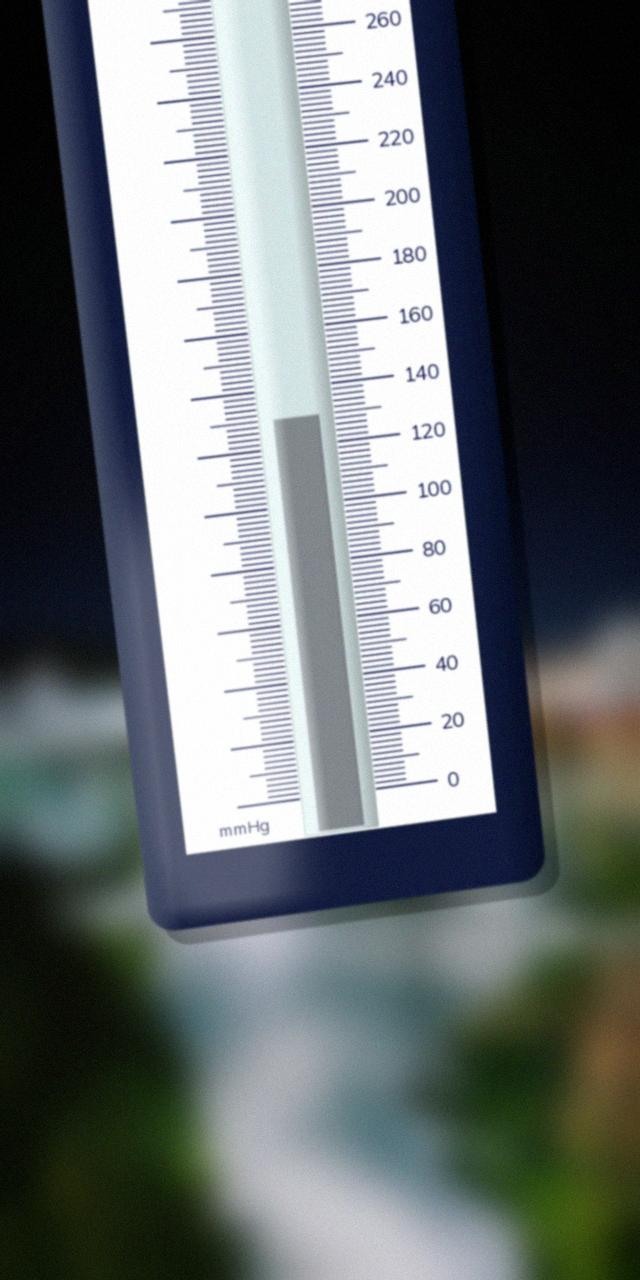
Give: 130
